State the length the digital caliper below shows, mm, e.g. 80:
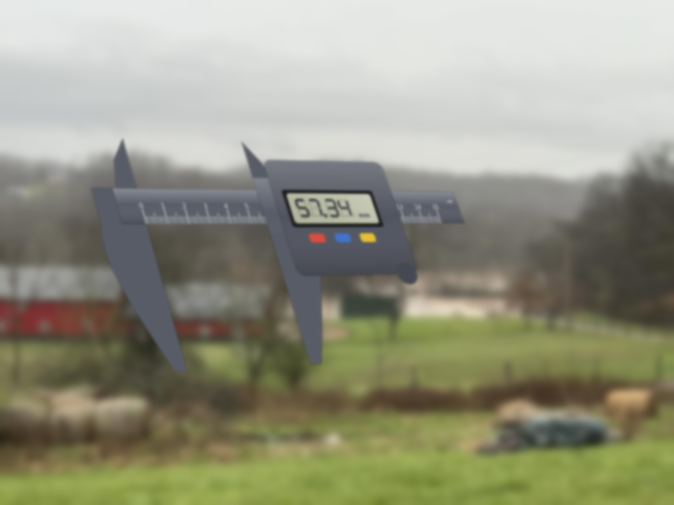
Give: 57.34
